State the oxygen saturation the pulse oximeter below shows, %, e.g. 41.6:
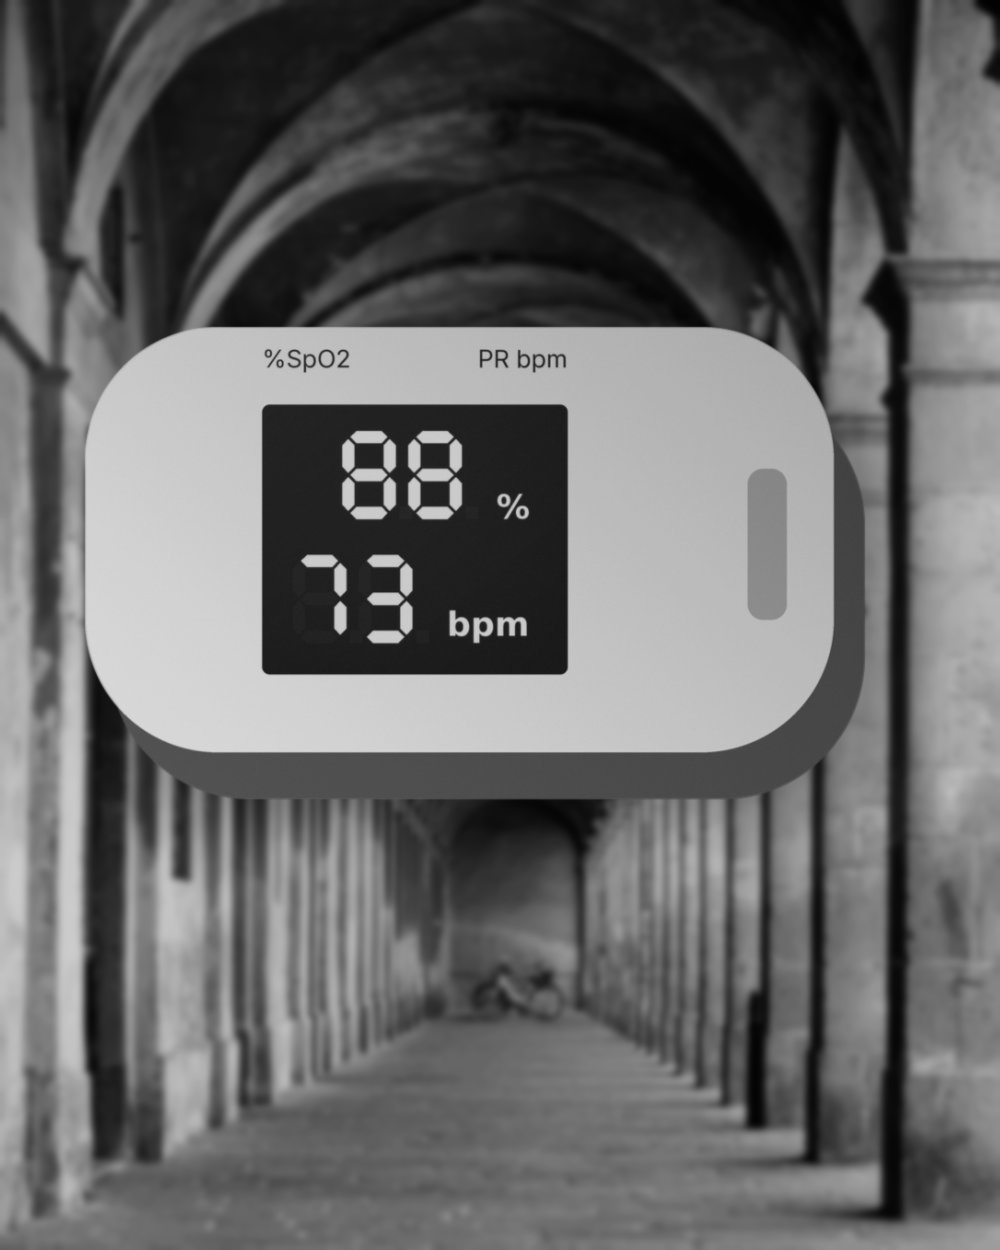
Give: 88
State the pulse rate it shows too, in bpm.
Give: 73
